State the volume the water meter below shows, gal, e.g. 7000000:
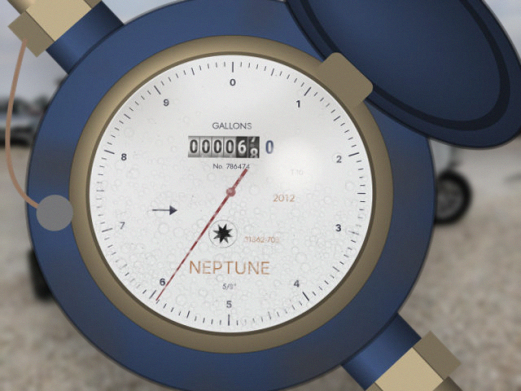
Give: 675.9
